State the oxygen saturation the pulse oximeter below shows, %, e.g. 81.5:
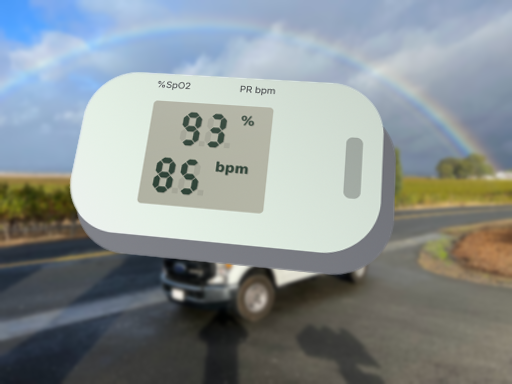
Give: 93
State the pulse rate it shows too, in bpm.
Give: 85
